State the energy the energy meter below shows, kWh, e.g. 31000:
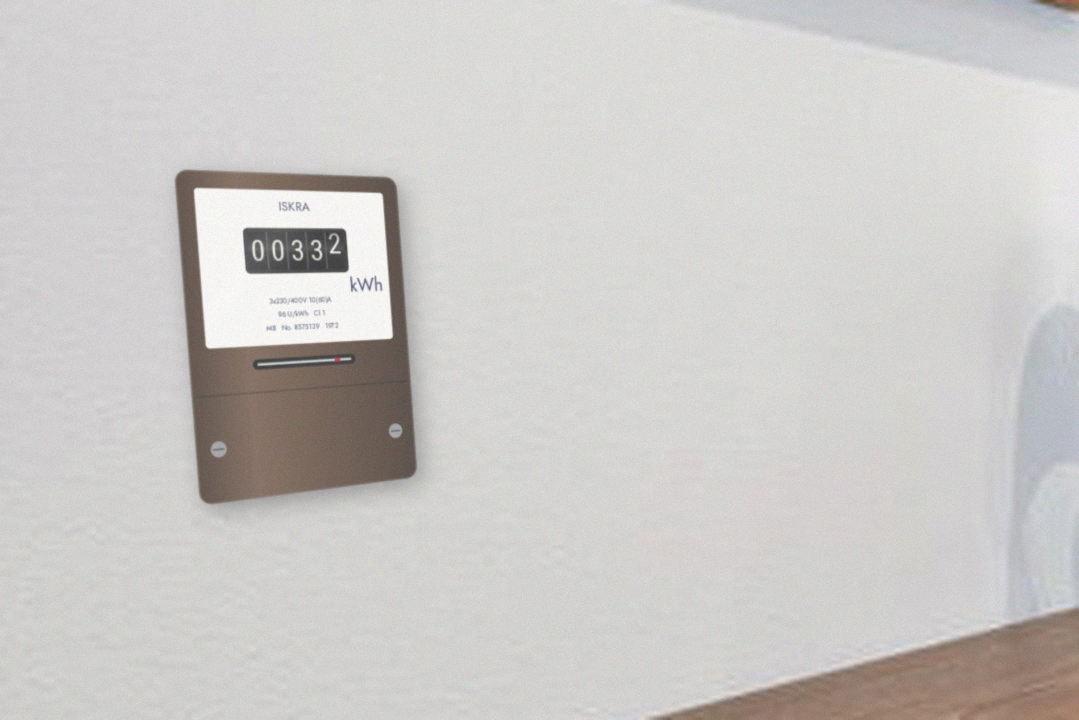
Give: 332
